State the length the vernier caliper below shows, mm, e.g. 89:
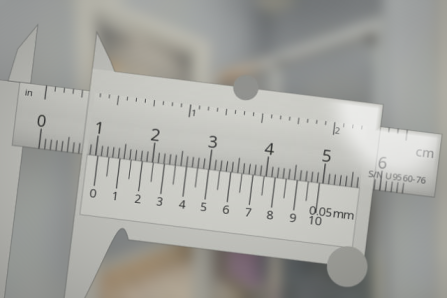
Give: 10.4
